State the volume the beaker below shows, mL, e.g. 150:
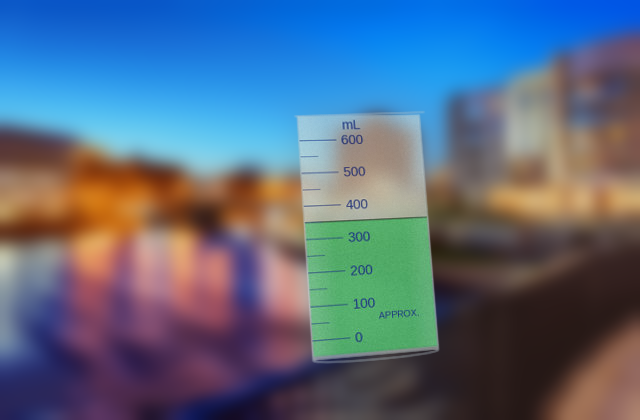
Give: 350
